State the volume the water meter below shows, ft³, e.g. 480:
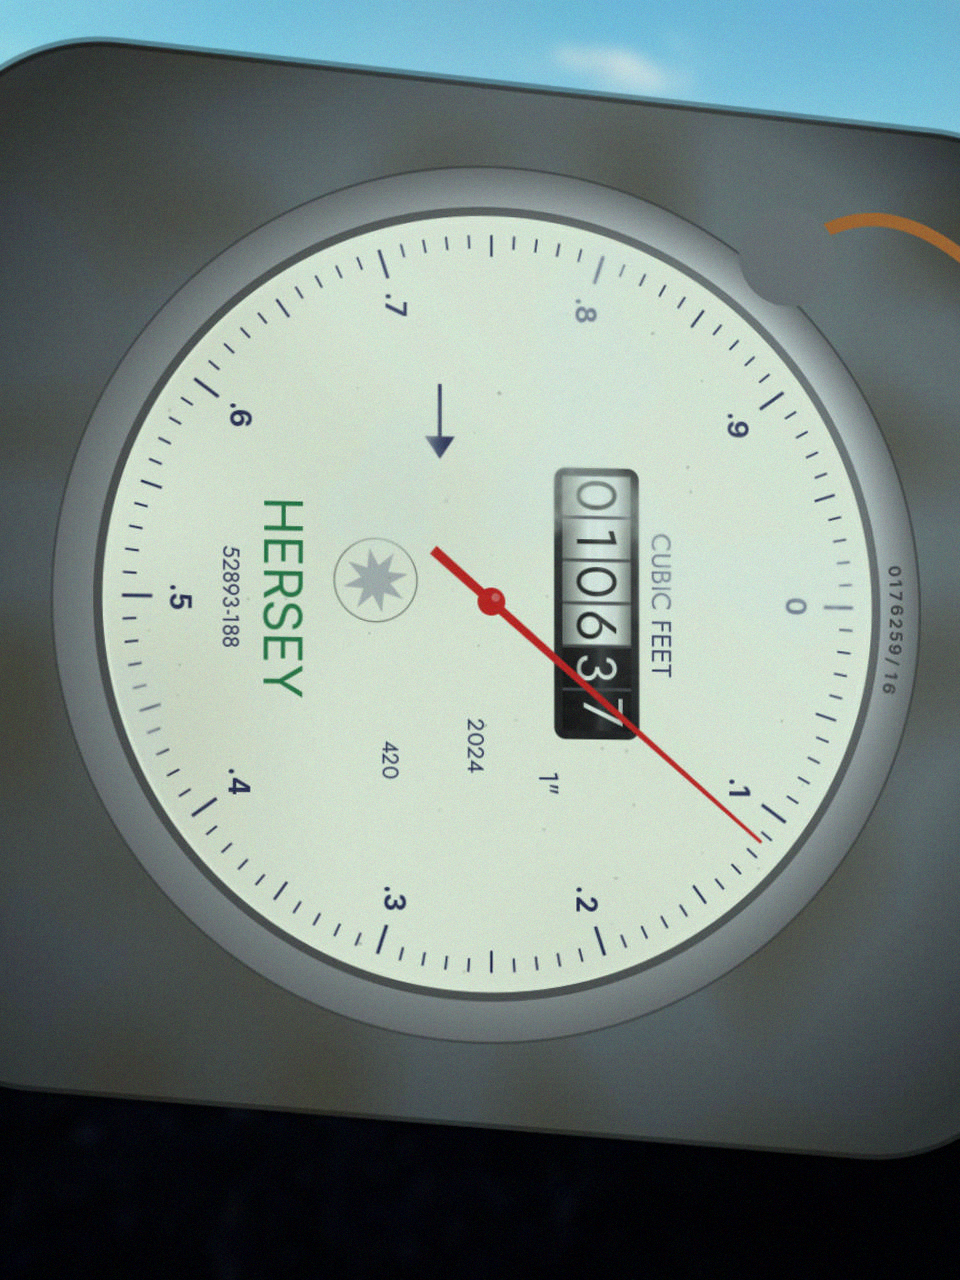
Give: 10637.11
